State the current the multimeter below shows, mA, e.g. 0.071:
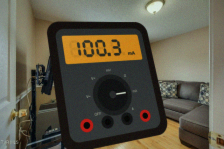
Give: 100.3
